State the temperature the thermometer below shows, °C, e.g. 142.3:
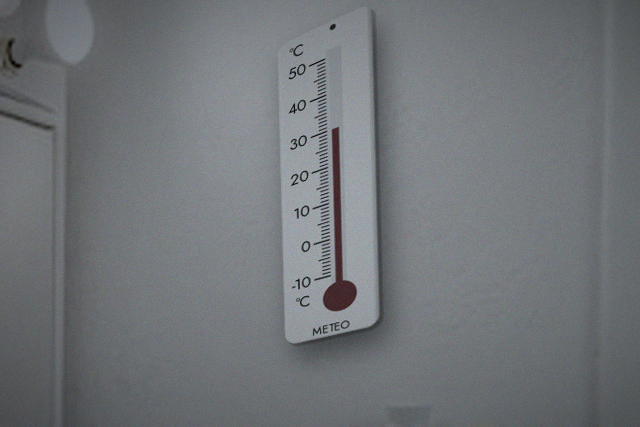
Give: 30
